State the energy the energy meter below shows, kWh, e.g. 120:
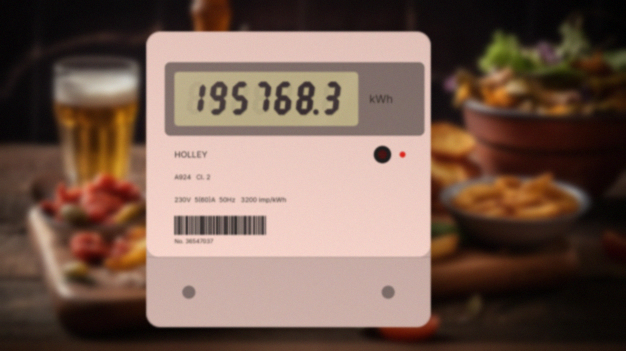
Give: 195768.3
